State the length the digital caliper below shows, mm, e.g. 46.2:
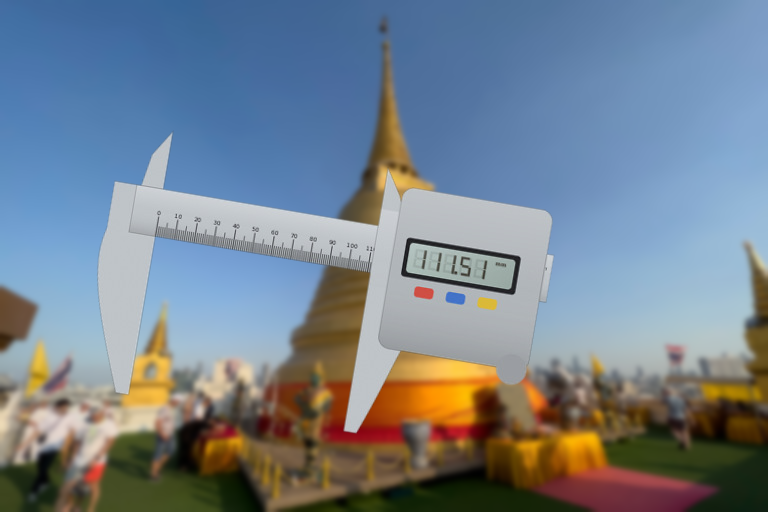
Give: 111.51
